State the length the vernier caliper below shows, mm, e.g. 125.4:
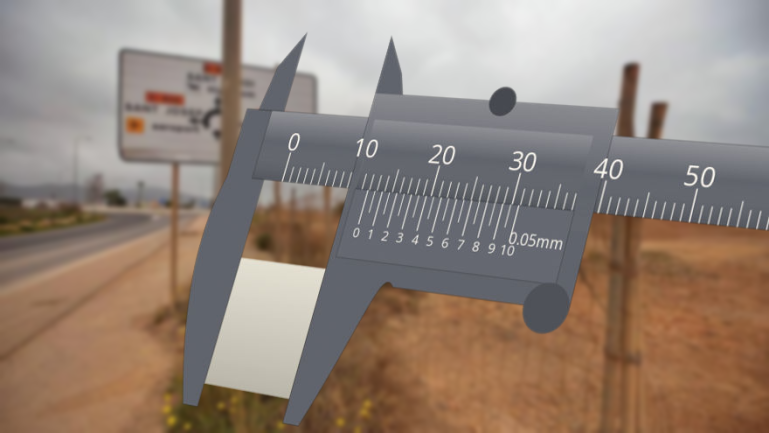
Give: 11.8
